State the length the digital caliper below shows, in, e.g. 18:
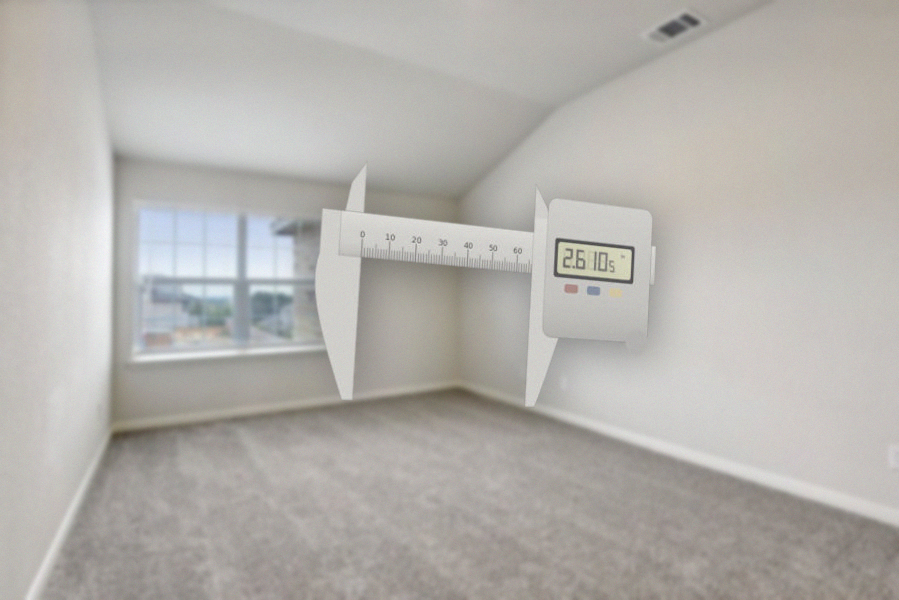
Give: 2.6105
